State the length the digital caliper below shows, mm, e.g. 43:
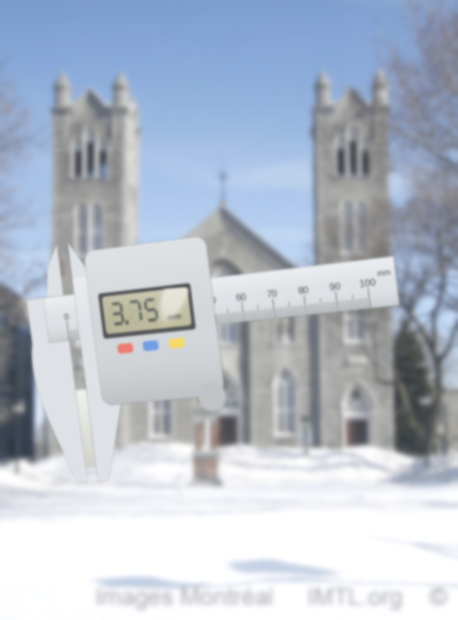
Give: 3.75
